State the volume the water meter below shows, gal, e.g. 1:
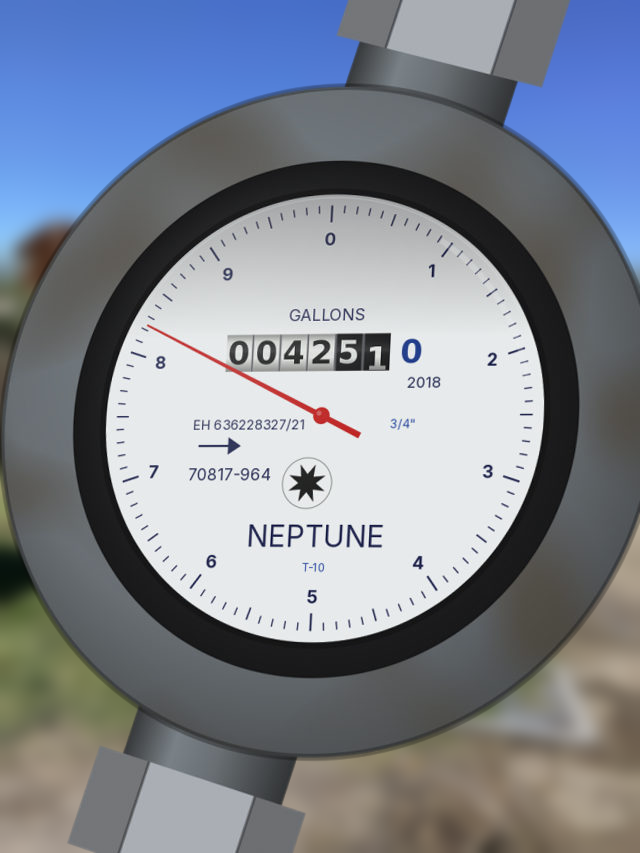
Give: 42508.2
